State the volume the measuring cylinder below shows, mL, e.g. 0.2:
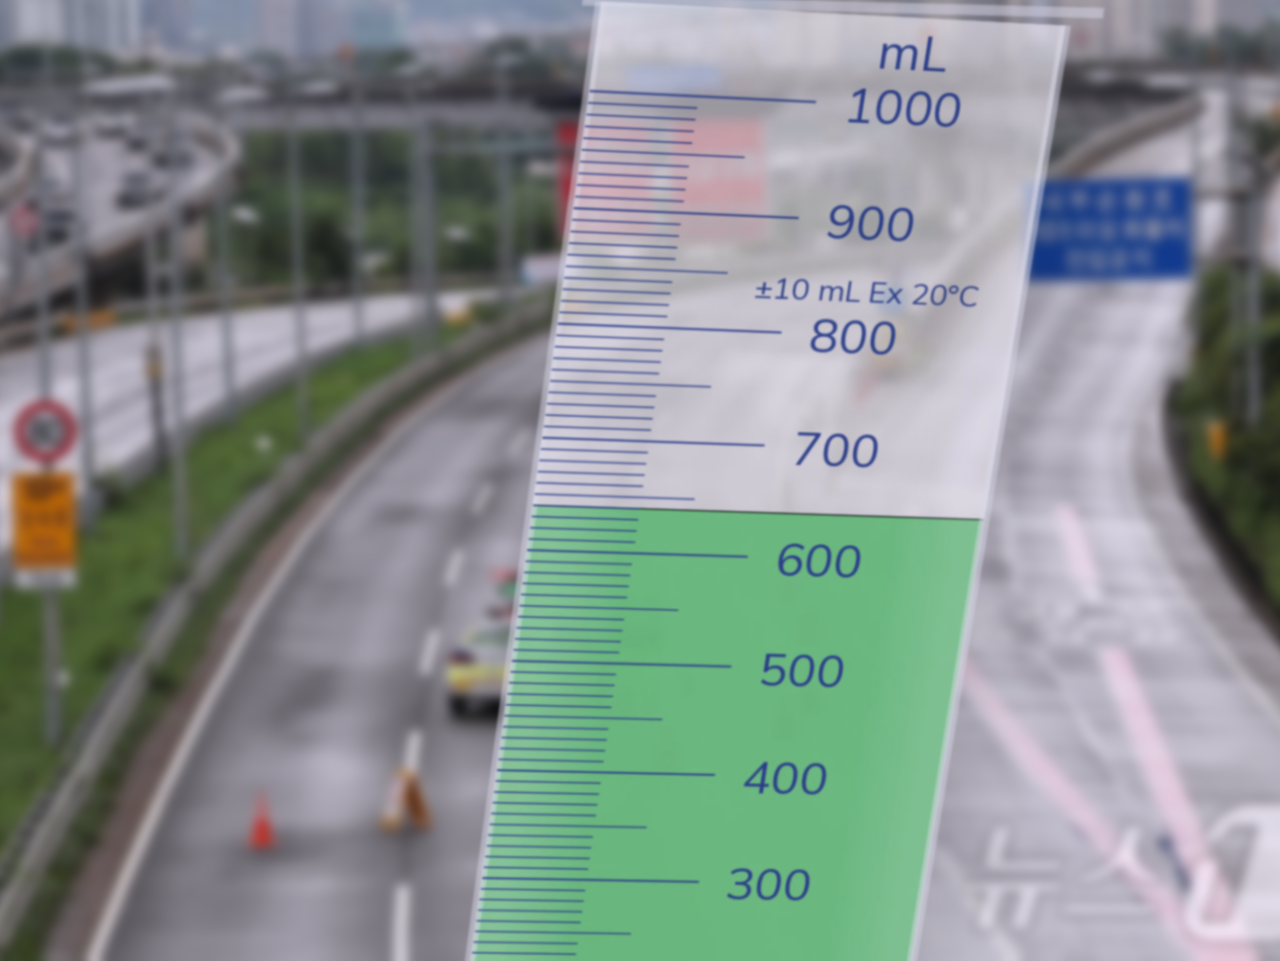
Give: 640
